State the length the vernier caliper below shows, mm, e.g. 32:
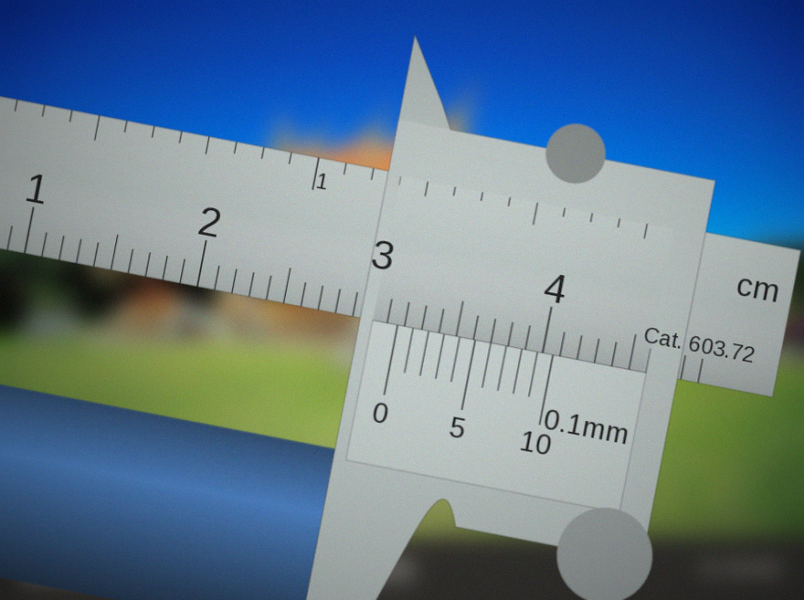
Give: 31.6
